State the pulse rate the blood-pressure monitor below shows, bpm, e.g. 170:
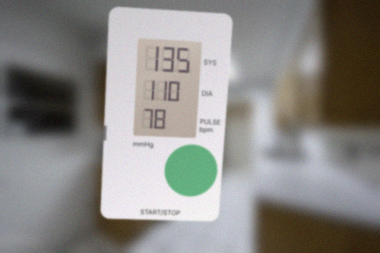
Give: 78
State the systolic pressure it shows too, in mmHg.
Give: 135
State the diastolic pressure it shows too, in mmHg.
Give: 110
